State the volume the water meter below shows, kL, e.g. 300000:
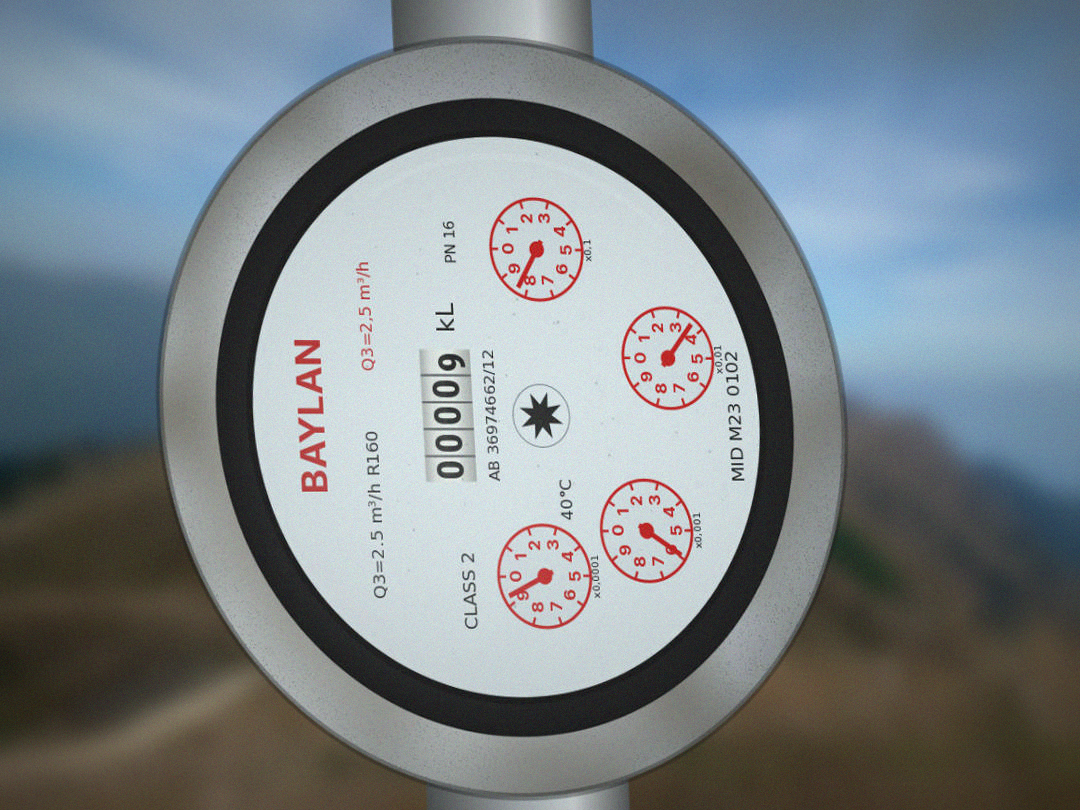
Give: 8.8359
